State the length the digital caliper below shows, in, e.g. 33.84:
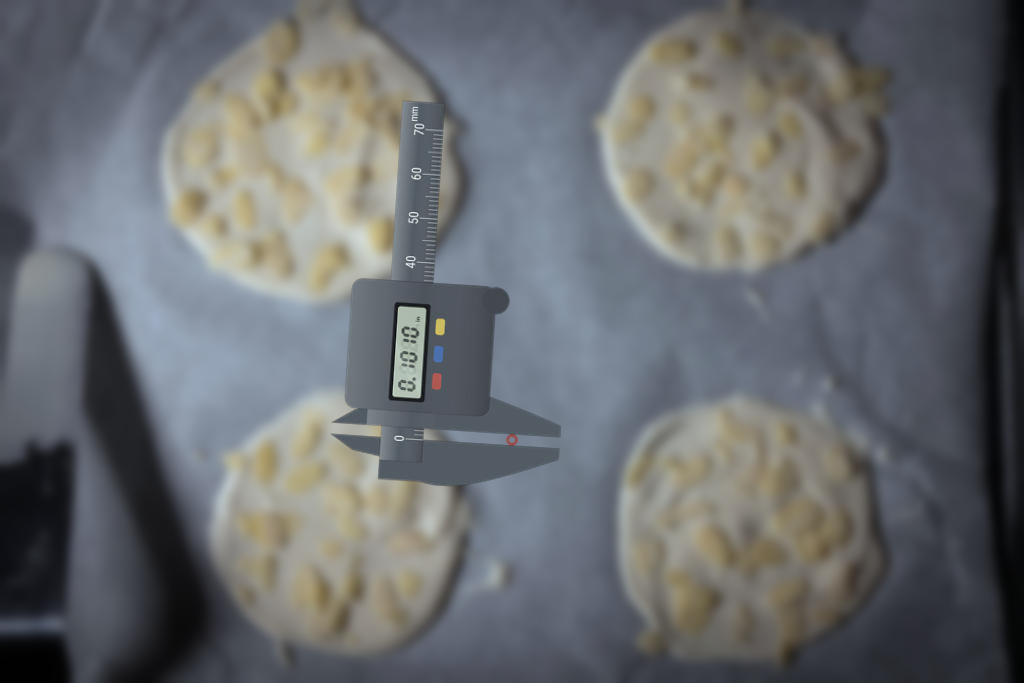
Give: 0.1010
